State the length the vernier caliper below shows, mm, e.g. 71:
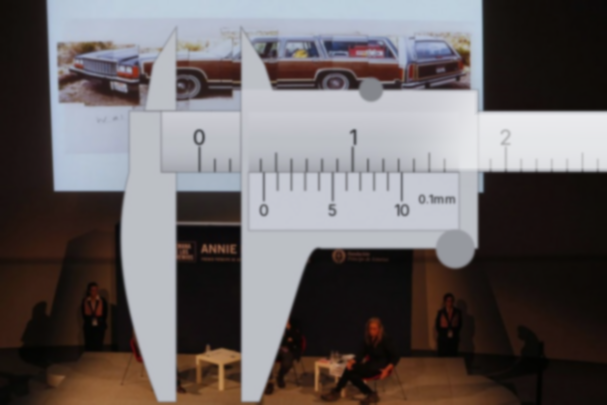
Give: 4.2
